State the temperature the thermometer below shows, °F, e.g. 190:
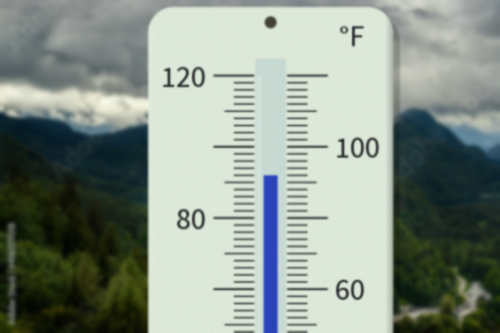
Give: 92
